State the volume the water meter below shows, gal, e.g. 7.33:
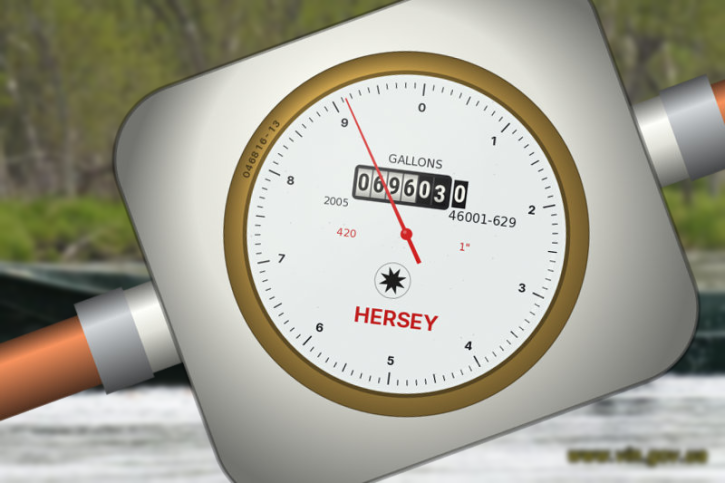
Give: 696029.1
